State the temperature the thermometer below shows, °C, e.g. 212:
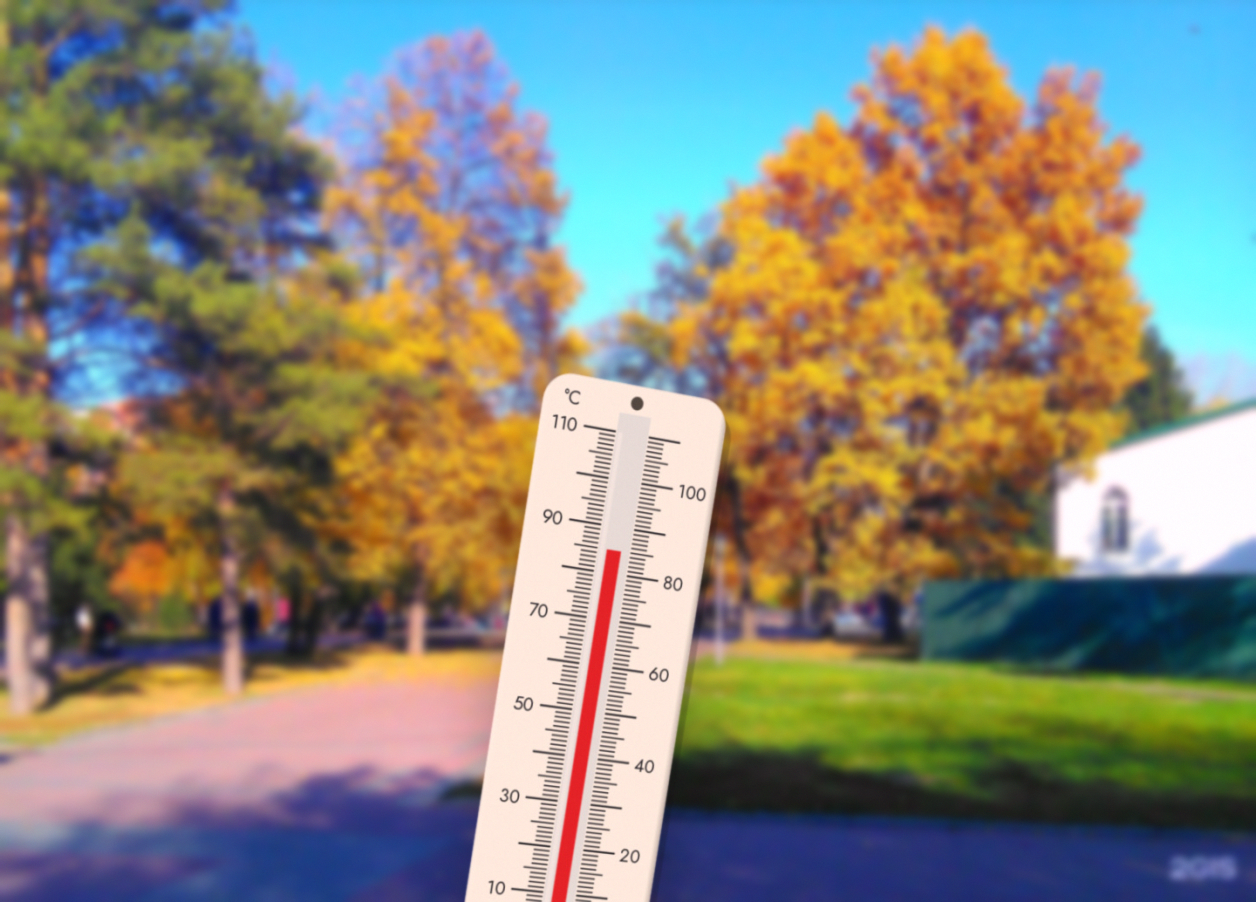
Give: 85
